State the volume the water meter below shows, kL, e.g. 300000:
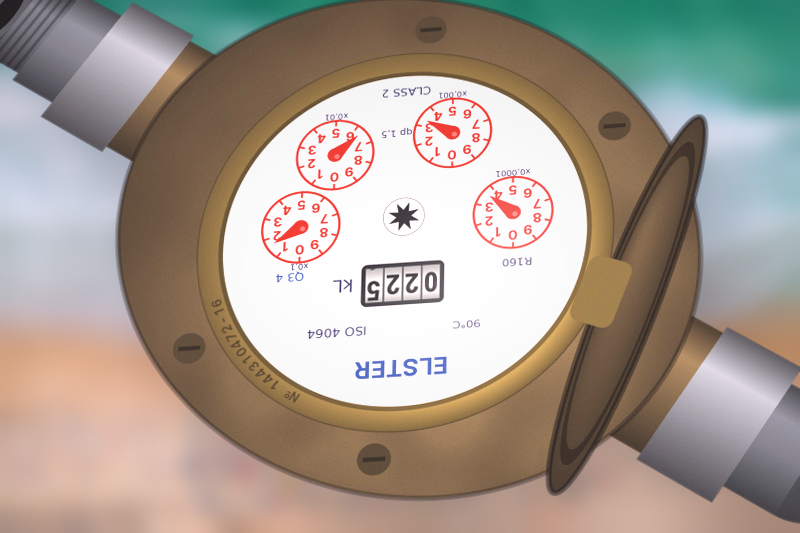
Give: 225.1633
